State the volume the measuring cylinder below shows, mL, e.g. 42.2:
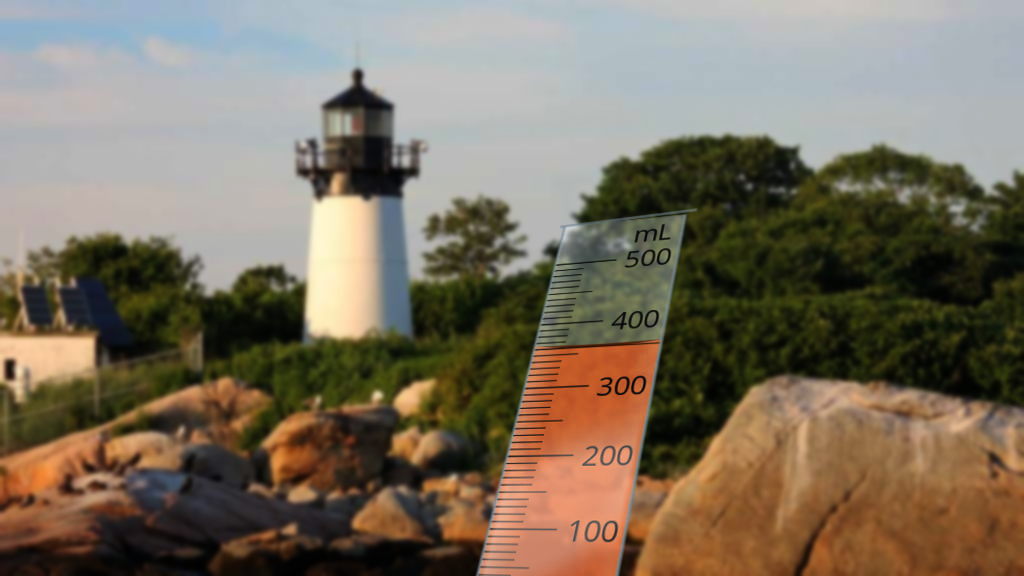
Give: 360
